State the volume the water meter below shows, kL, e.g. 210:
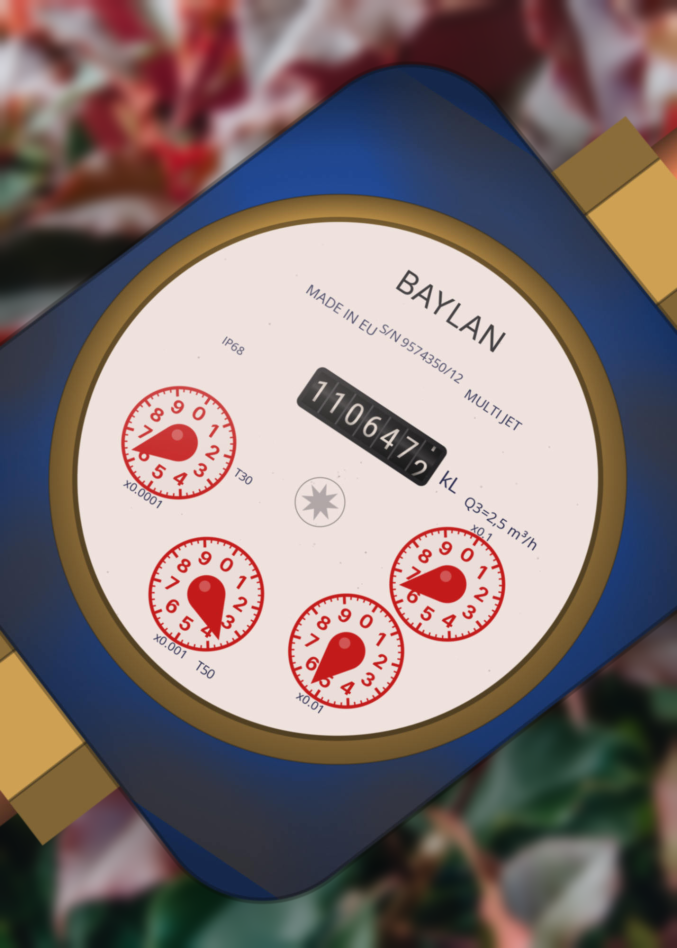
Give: 1106471.6536
